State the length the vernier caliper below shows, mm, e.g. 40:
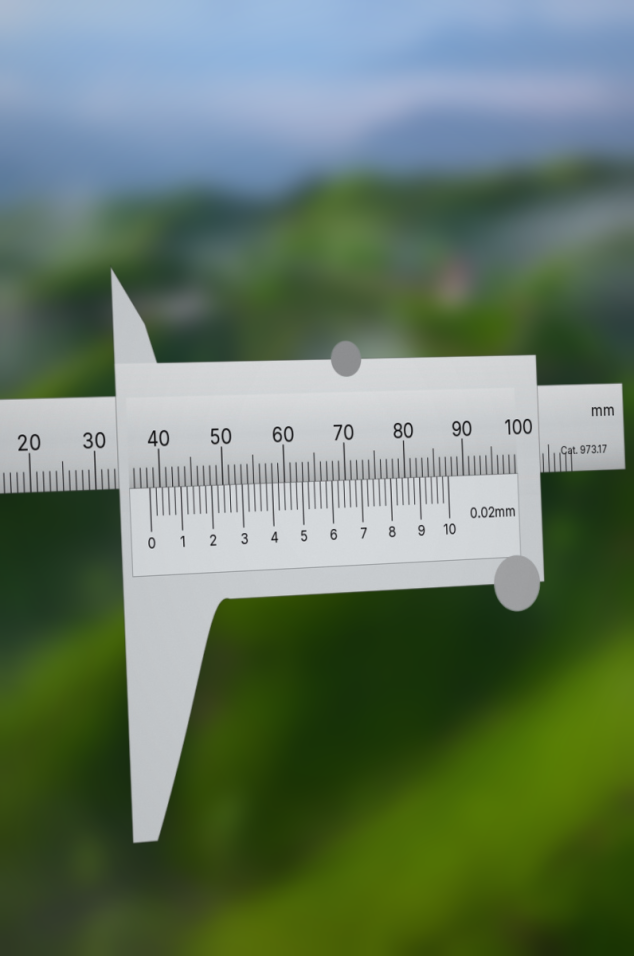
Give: 38.4
